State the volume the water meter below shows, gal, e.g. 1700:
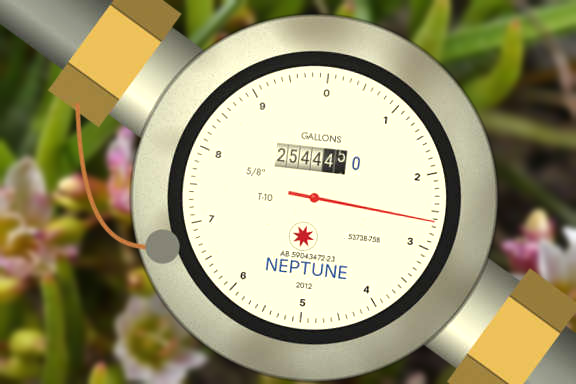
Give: 2544452.6
